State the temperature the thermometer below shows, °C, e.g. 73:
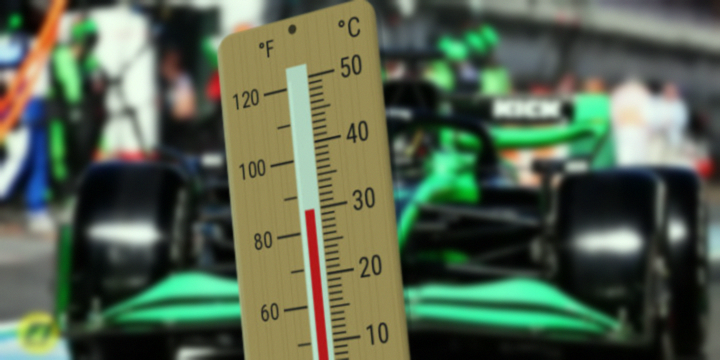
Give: 30
